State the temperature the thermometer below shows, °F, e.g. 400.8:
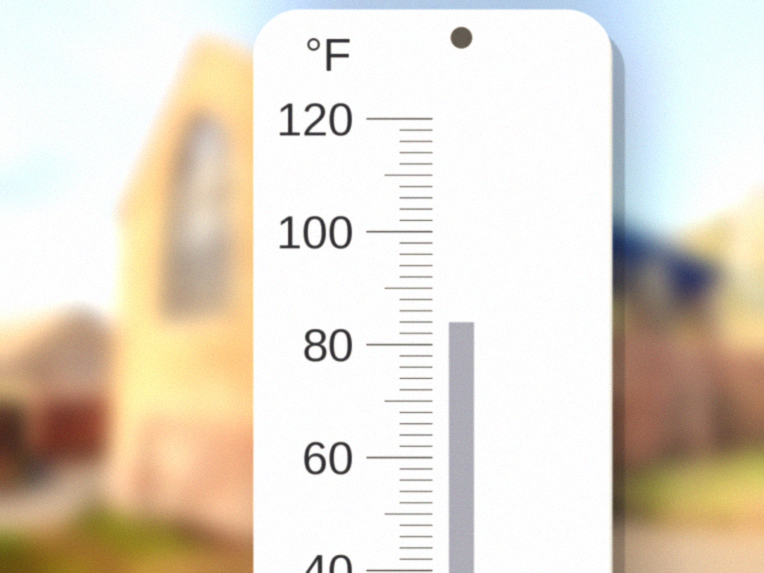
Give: 84
